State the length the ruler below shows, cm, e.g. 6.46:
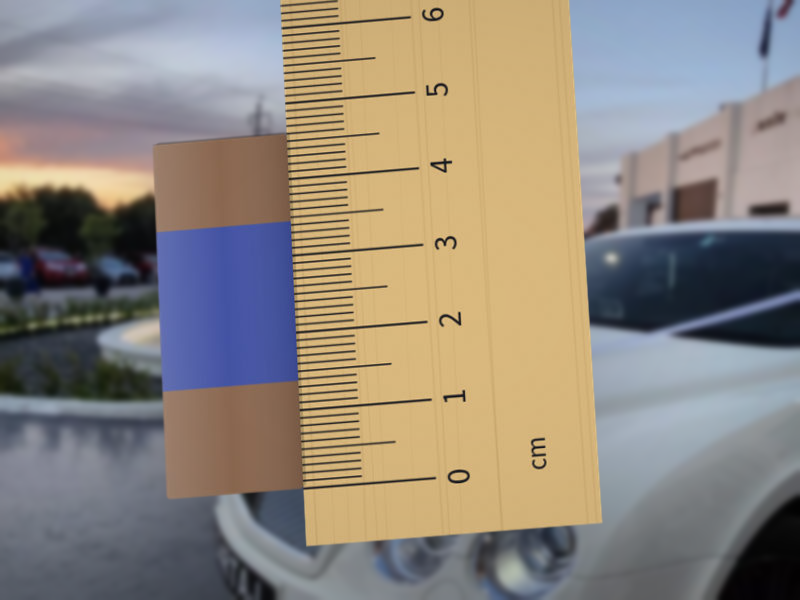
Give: 4.6
